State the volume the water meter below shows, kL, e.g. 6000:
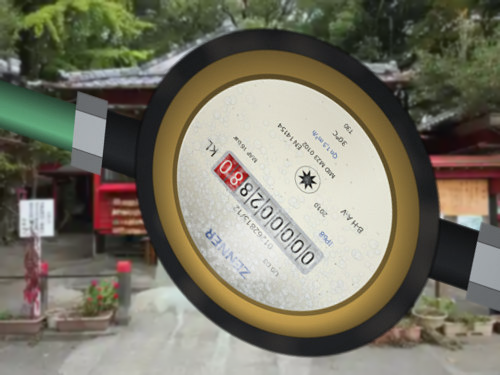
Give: 28.80
